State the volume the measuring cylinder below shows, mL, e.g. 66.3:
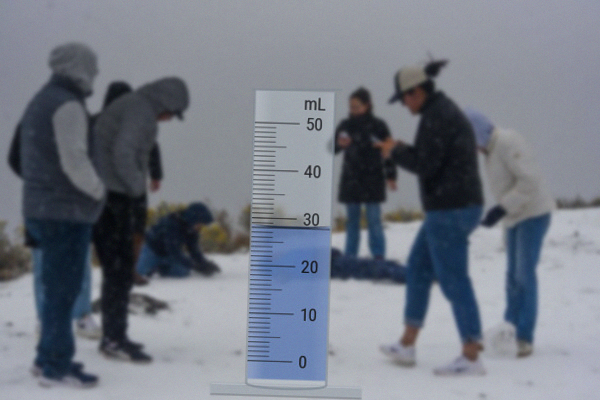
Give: 28
